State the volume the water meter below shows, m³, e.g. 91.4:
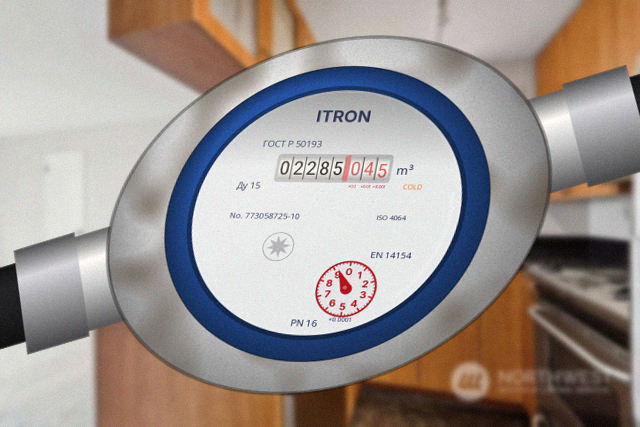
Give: 2285.0449
